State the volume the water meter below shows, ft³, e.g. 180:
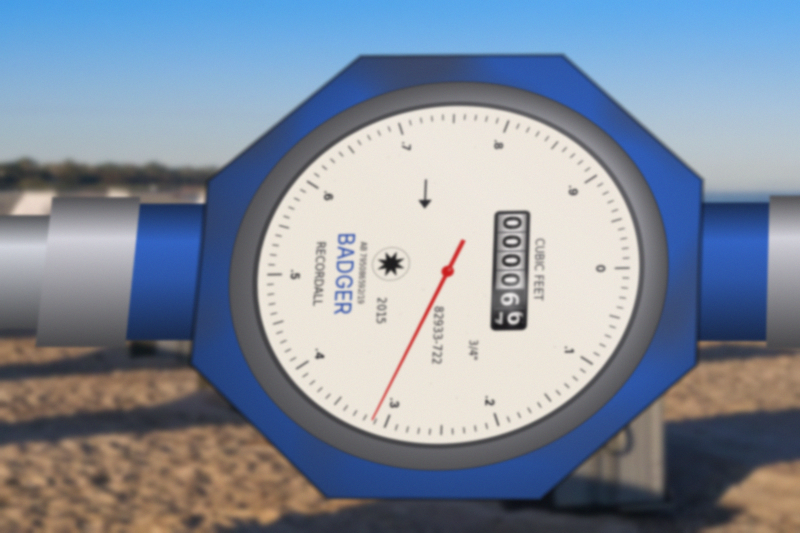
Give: 66.31
